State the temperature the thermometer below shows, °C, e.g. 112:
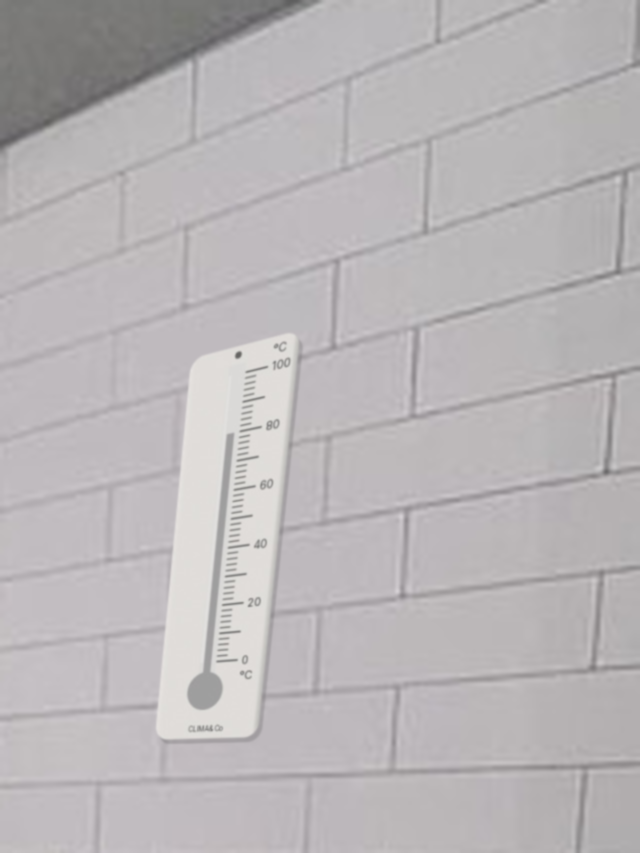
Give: 80
